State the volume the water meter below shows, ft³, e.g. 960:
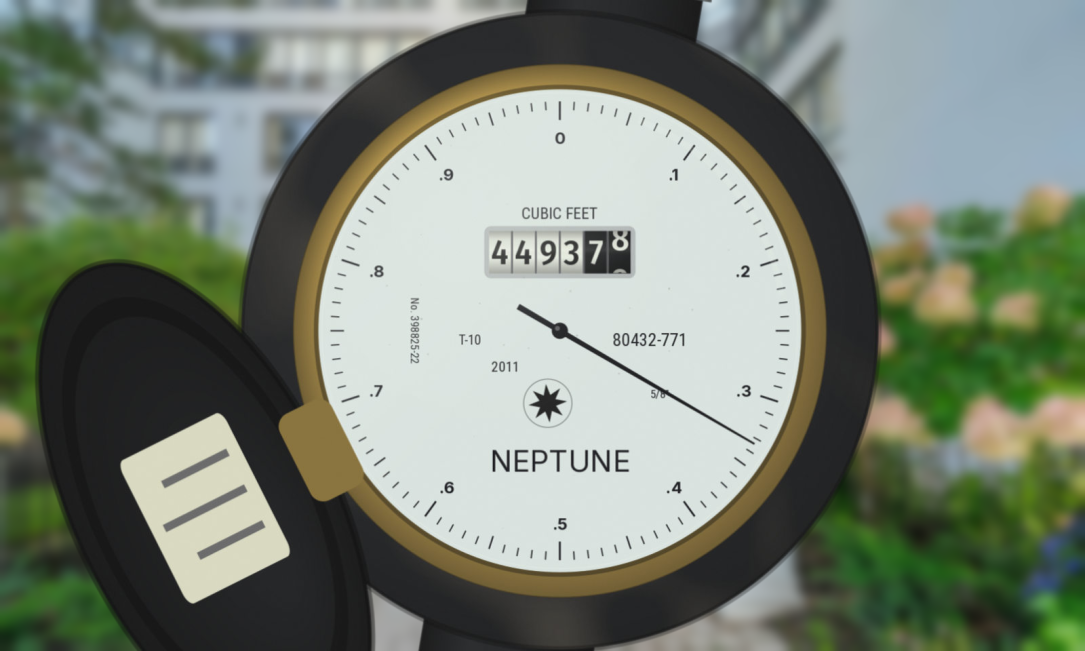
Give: 449378.33
